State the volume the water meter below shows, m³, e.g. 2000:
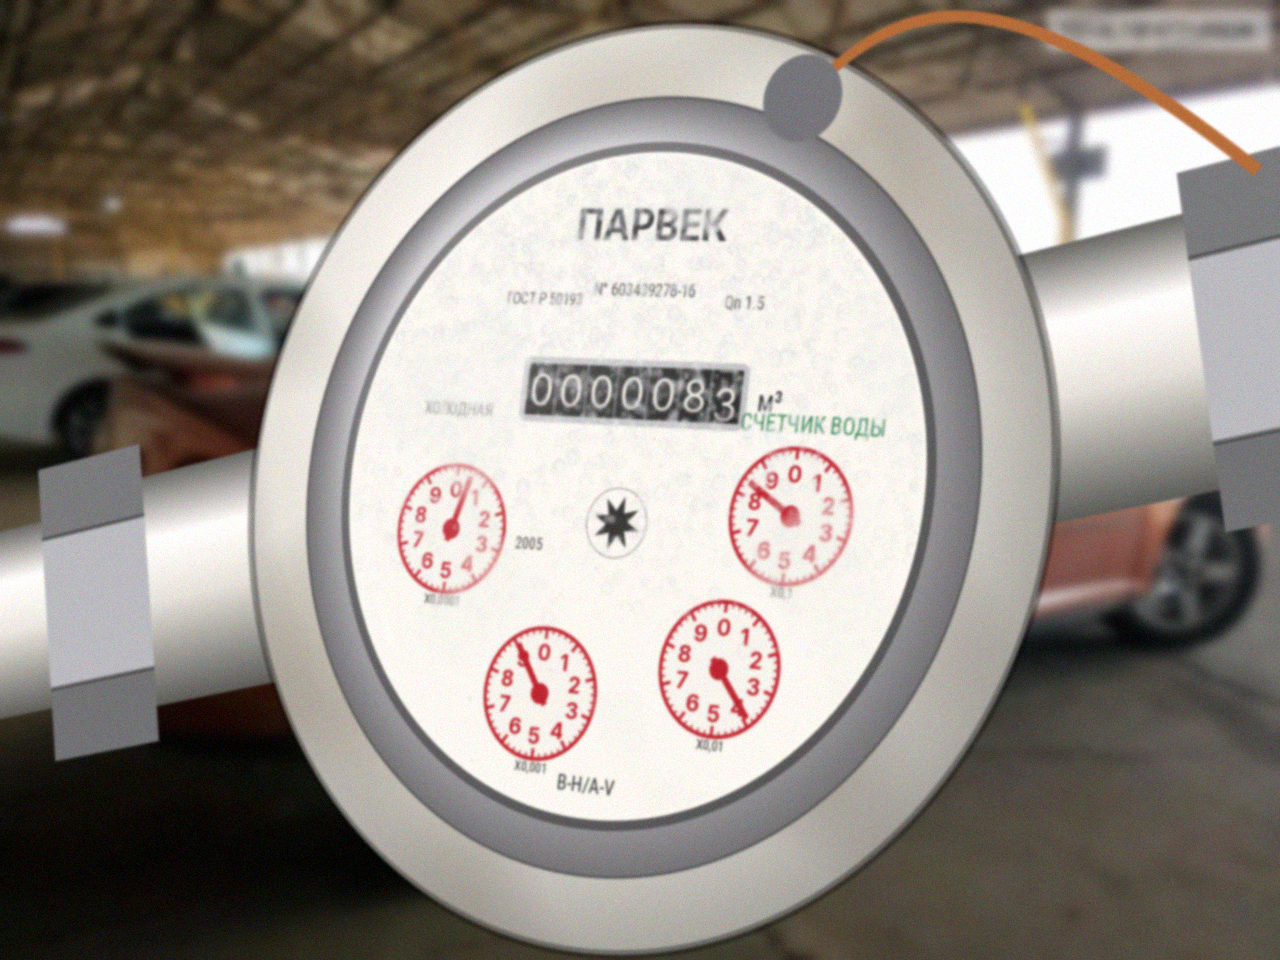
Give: 82.8390
